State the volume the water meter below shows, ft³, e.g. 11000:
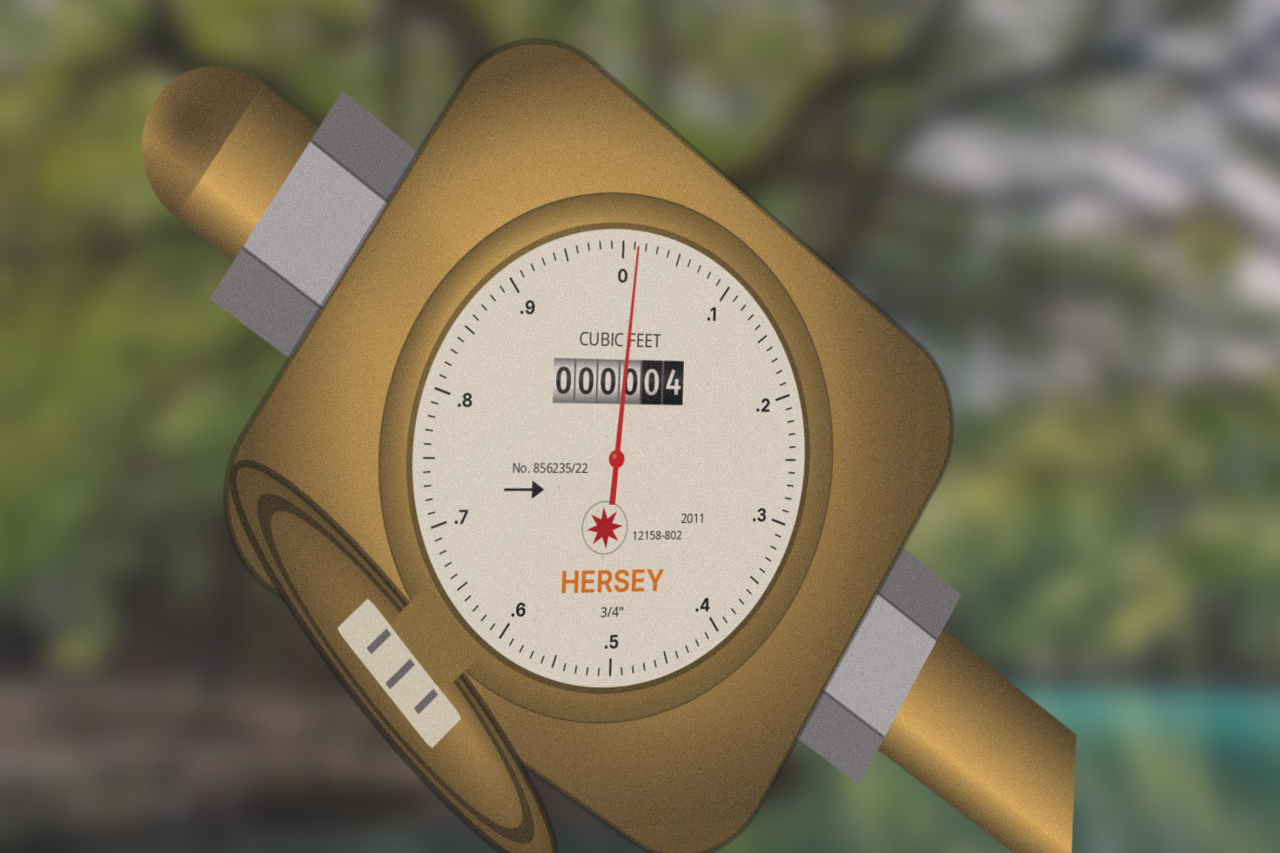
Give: 4.01
